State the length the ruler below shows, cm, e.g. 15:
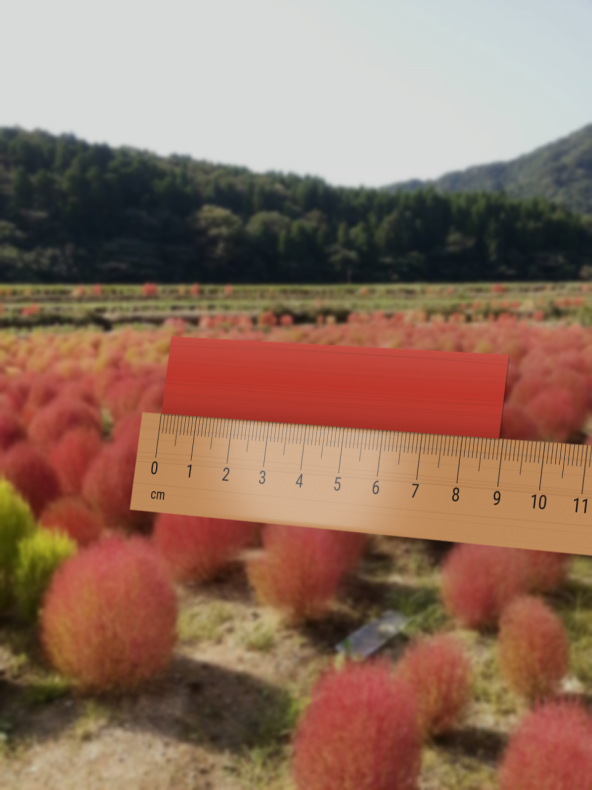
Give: 8.9
